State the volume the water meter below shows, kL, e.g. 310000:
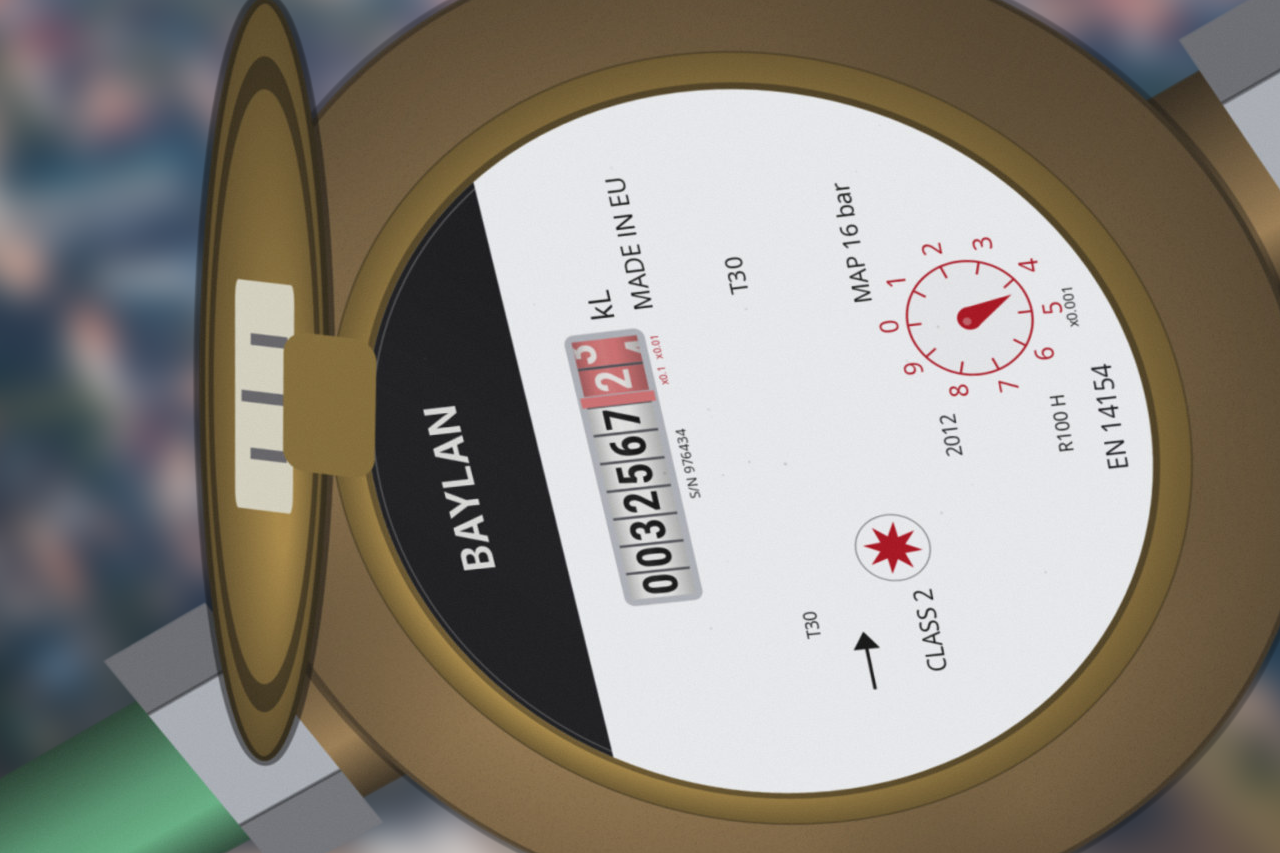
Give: 32567.234
